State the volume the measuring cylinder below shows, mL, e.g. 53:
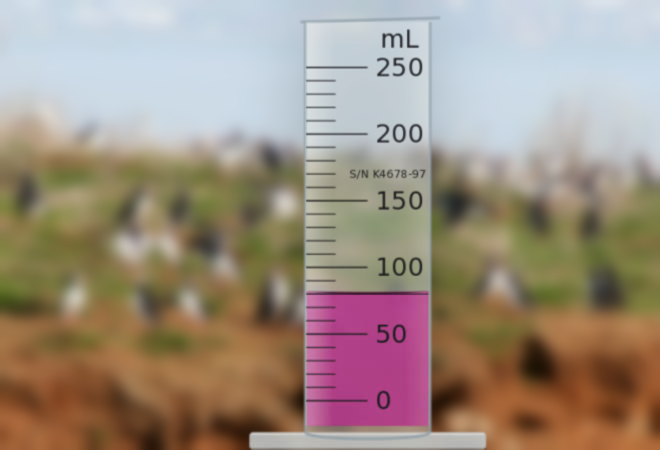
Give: 80
